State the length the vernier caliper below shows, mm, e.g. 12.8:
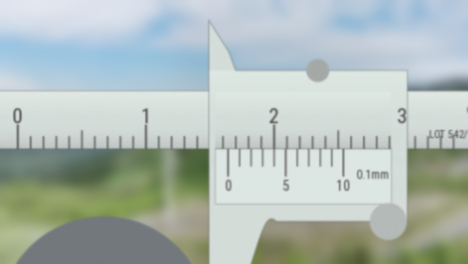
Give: 16.4
